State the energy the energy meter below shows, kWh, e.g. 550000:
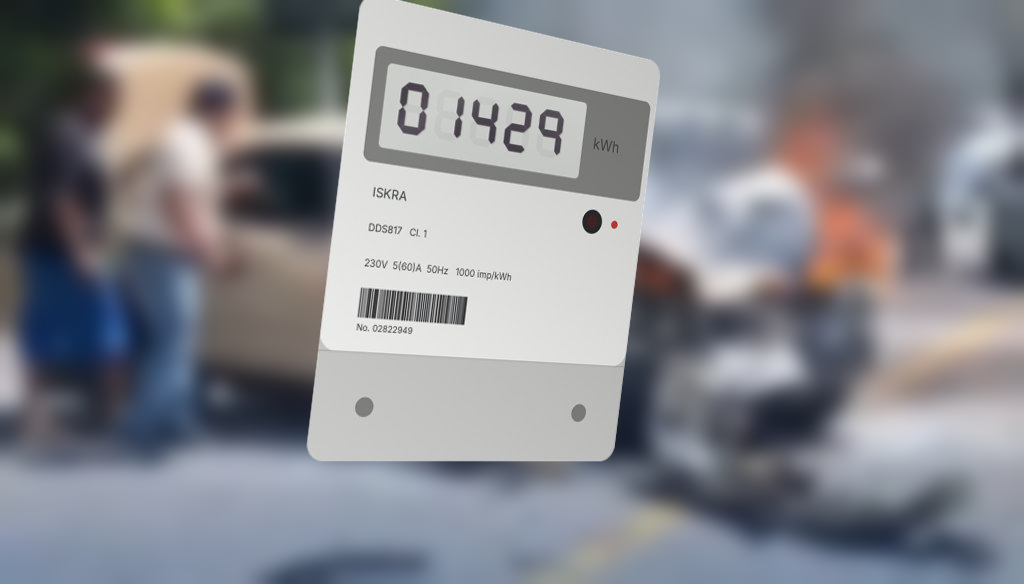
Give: 1429
